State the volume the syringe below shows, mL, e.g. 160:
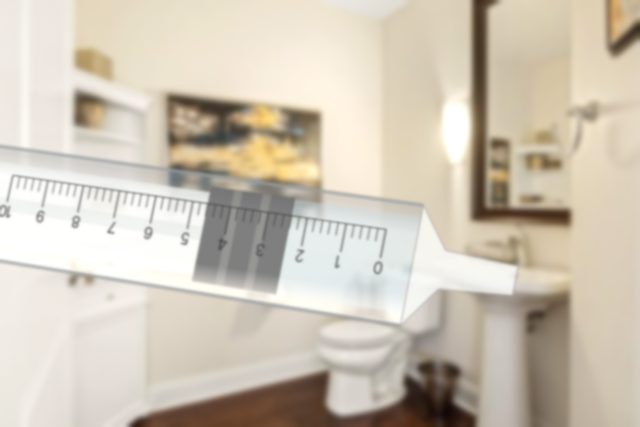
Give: 2.4
